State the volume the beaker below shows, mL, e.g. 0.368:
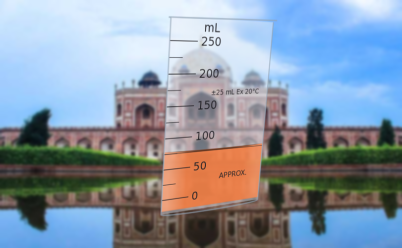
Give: 75
